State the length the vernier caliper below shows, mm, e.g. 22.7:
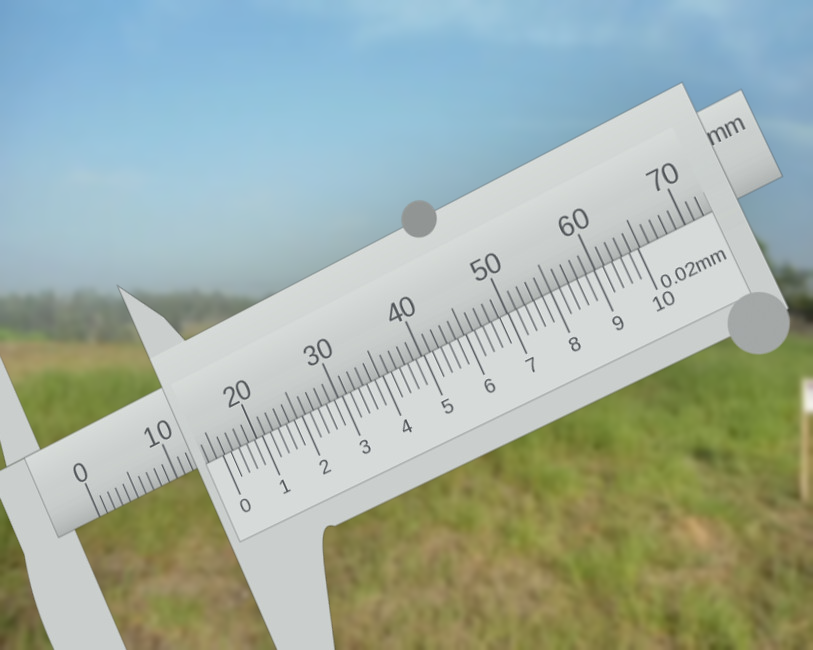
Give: 15.8
